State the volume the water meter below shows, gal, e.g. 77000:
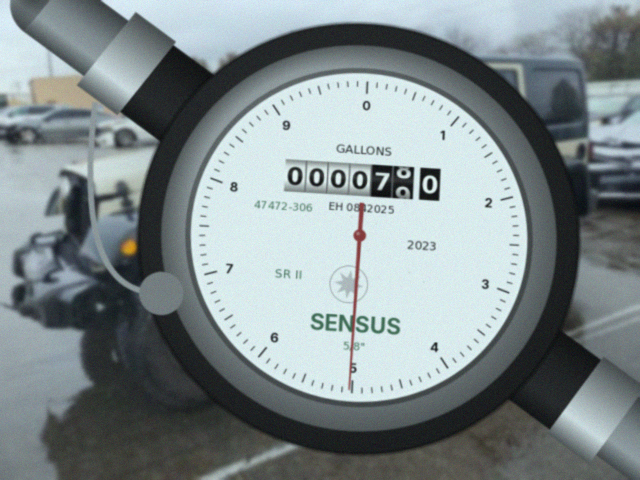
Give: 785.0
